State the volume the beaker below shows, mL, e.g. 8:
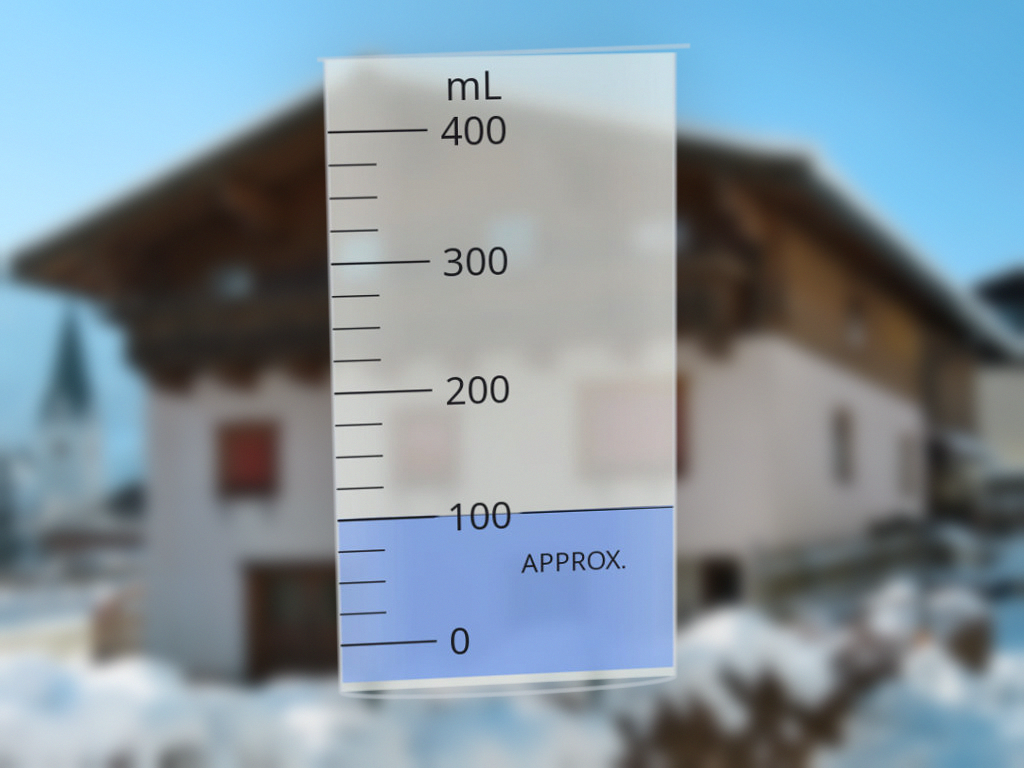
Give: 100
